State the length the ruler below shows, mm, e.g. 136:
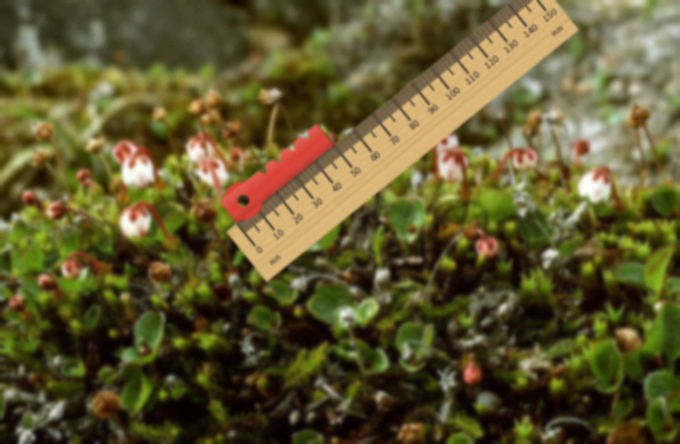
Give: 50
